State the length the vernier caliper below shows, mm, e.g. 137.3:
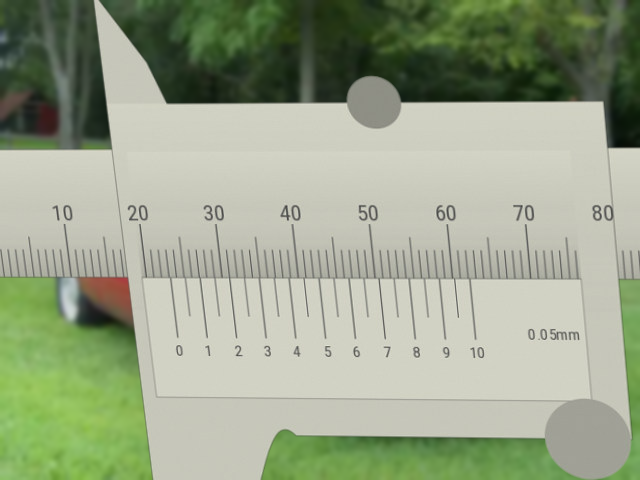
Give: 23.2
